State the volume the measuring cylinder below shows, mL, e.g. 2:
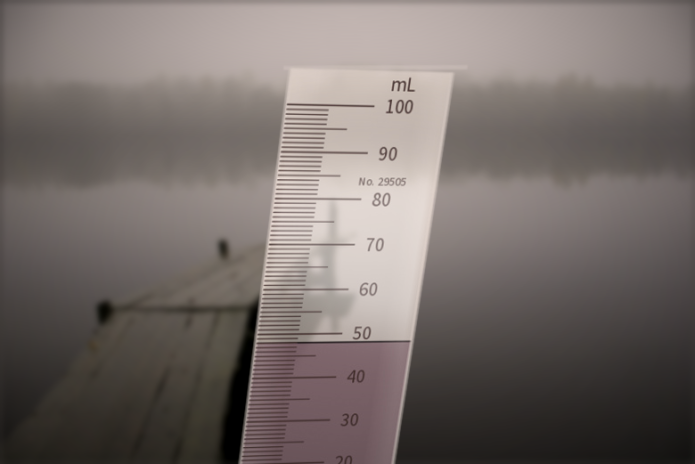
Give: 48
